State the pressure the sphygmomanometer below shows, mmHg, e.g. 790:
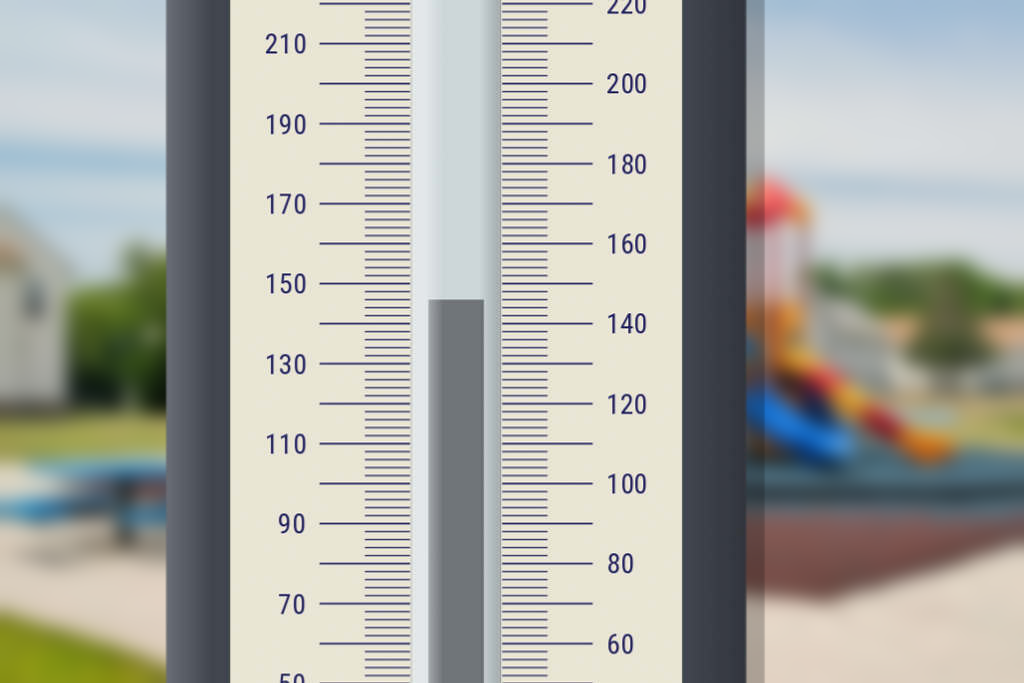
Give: 146
